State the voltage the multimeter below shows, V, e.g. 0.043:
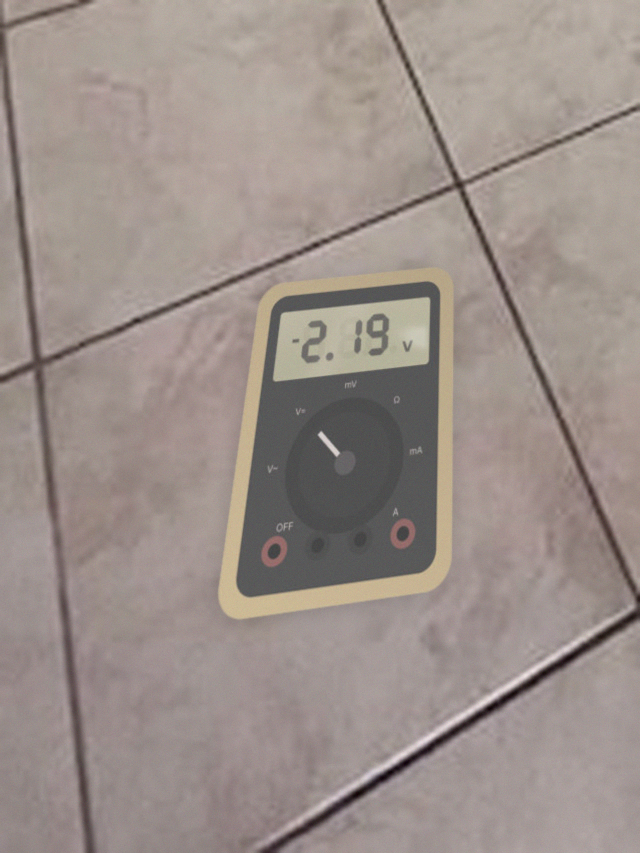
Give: -2.19
